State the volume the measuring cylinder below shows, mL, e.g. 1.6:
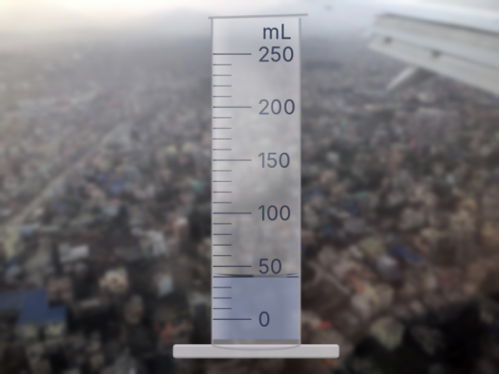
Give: 40
